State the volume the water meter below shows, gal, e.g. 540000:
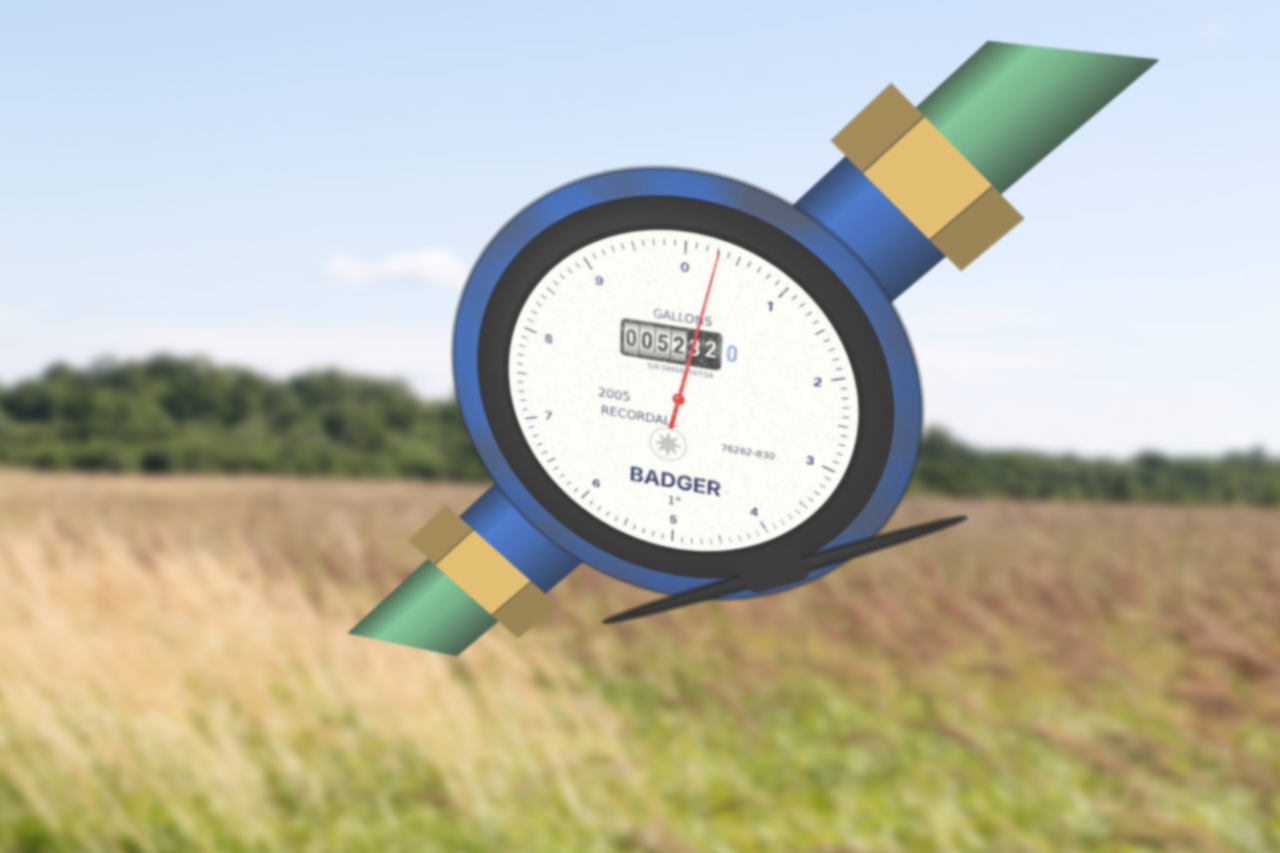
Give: 52320.3
